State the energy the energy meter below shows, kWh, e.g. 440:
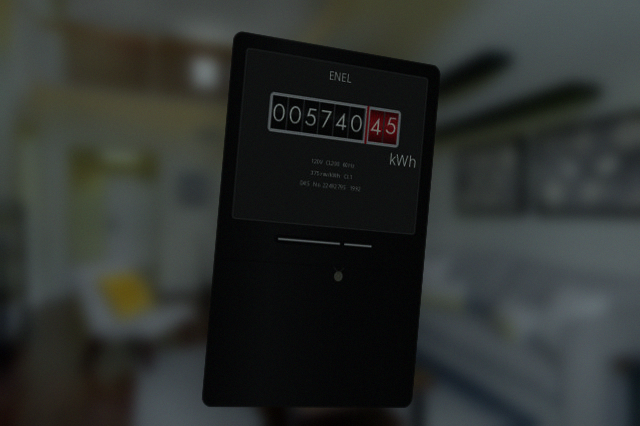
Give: 5740.45
